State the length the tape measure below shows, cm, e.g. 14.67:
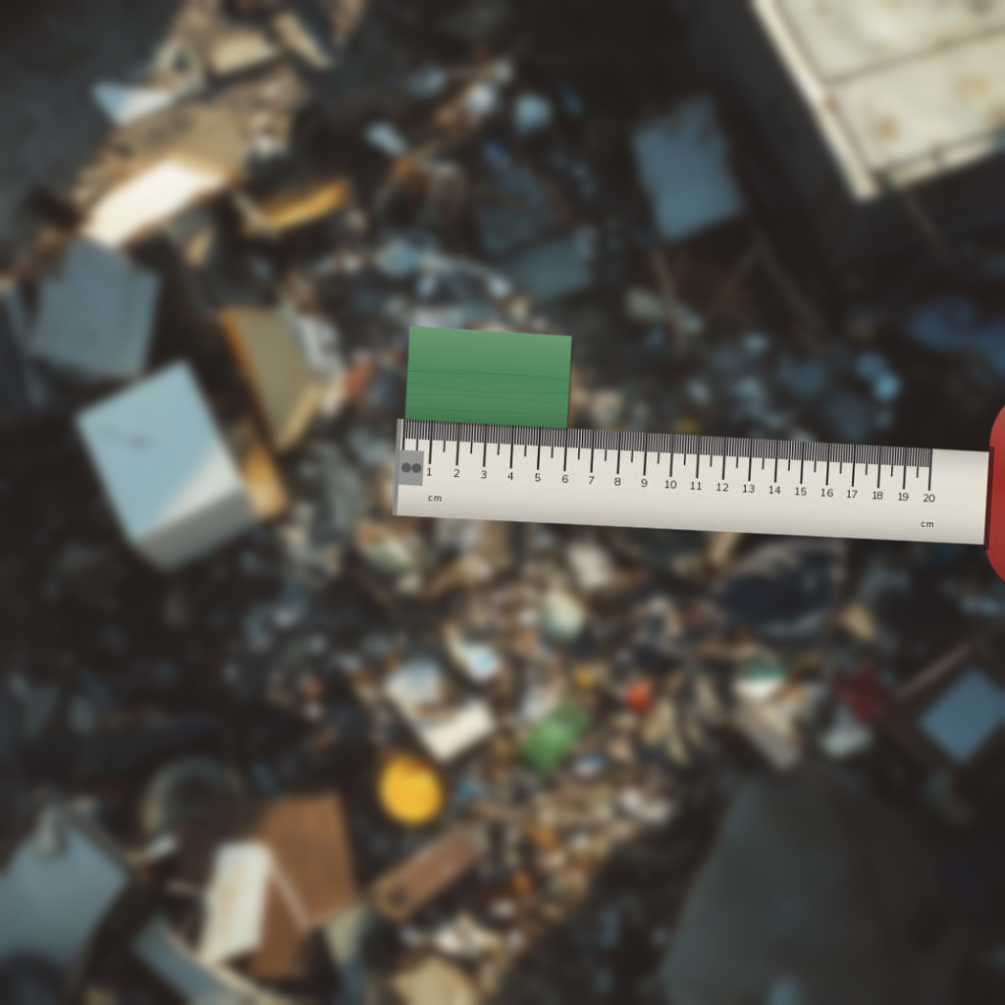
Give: 6
